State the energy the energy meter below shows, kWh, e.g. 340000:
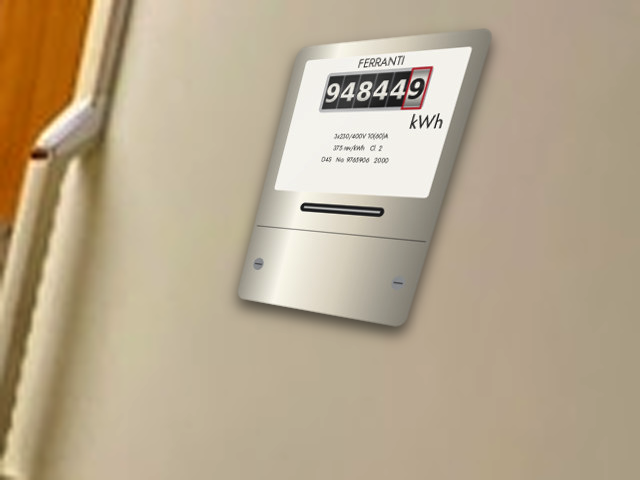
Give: 94844.9
